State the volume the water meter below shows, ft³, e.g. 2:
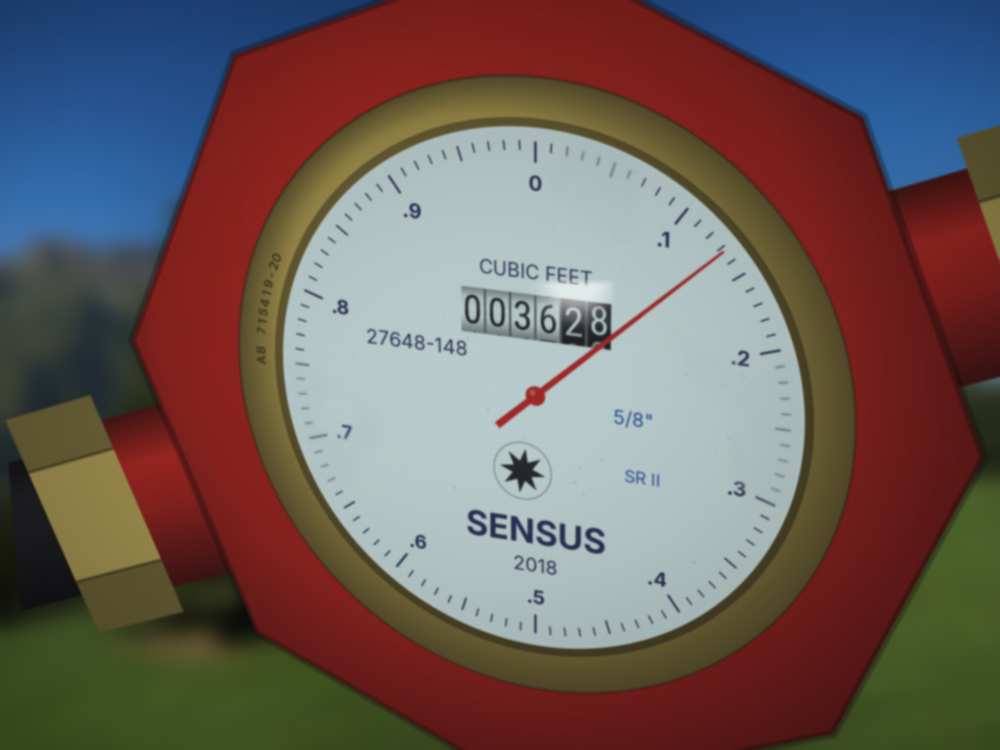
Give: 3628.13
